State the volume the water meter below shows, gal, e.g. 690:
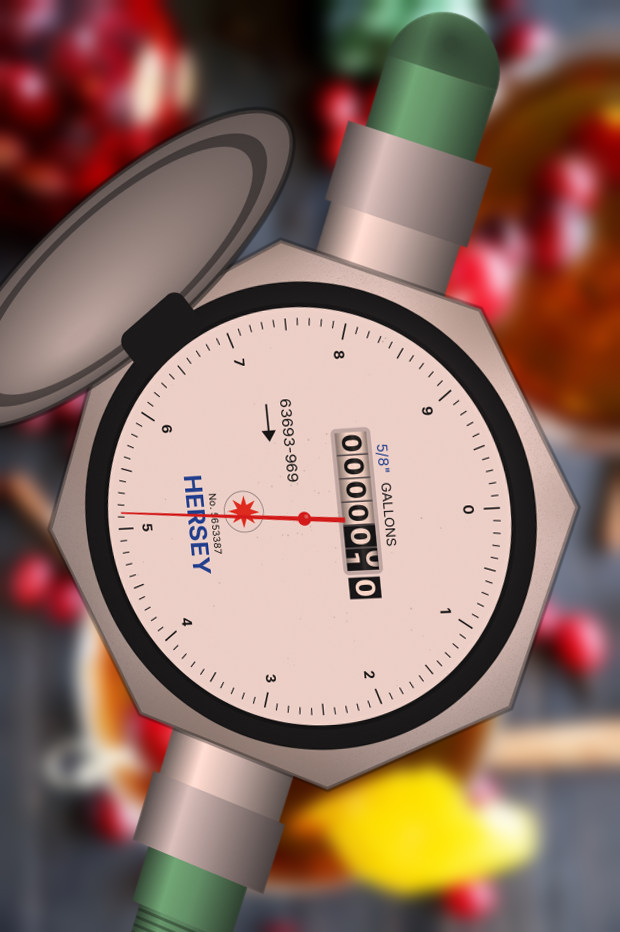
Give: 5.1
